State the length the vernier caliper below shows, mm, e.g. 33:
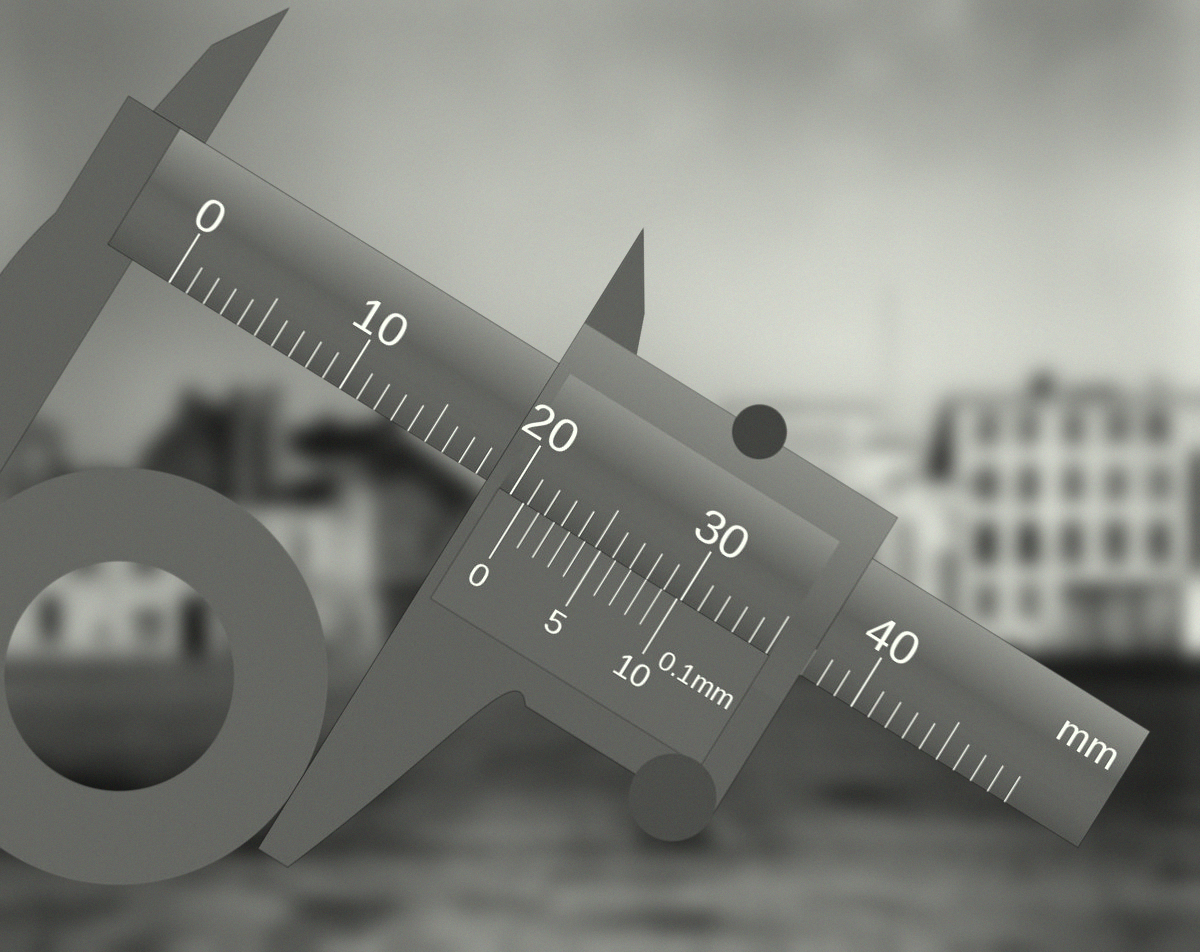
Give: 20.8
